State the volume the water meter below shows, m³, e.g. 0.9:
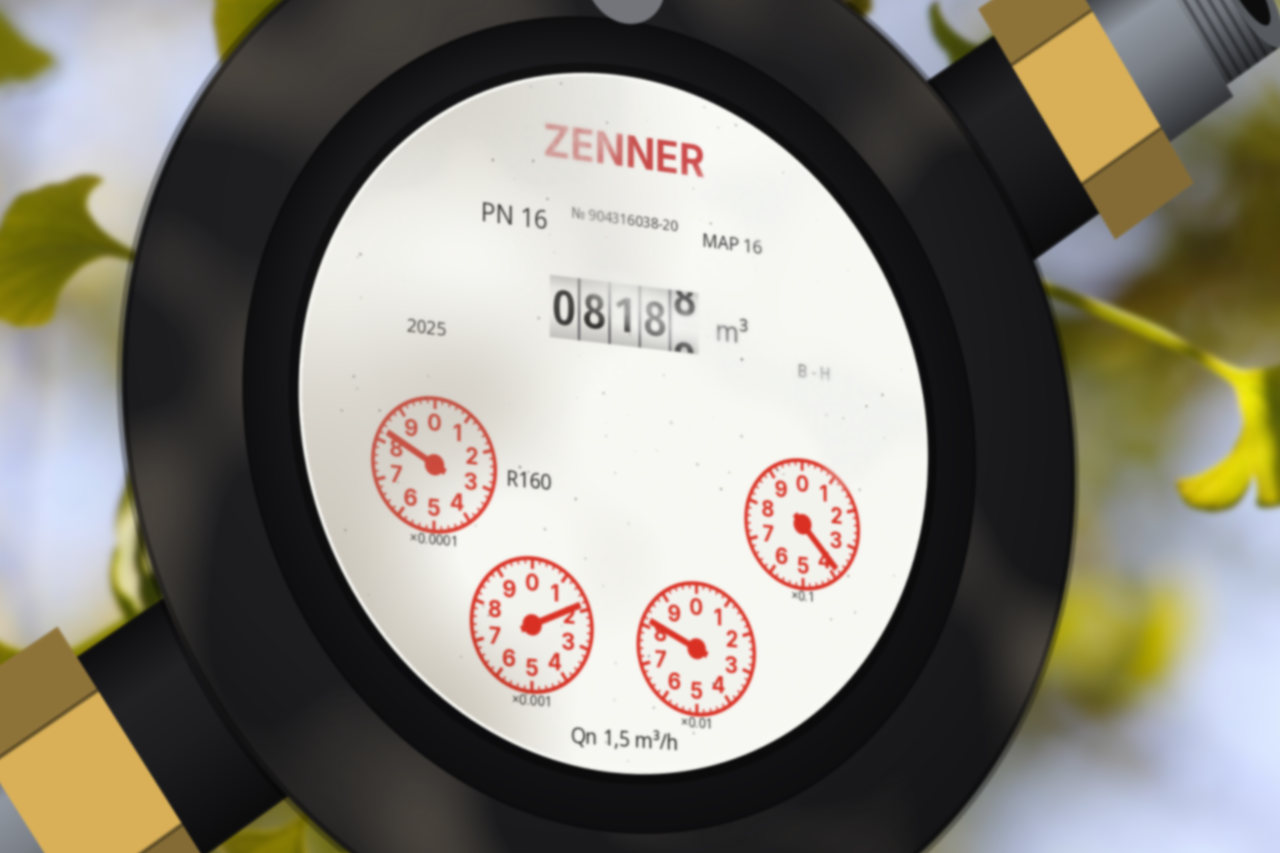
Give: 8188.3818
